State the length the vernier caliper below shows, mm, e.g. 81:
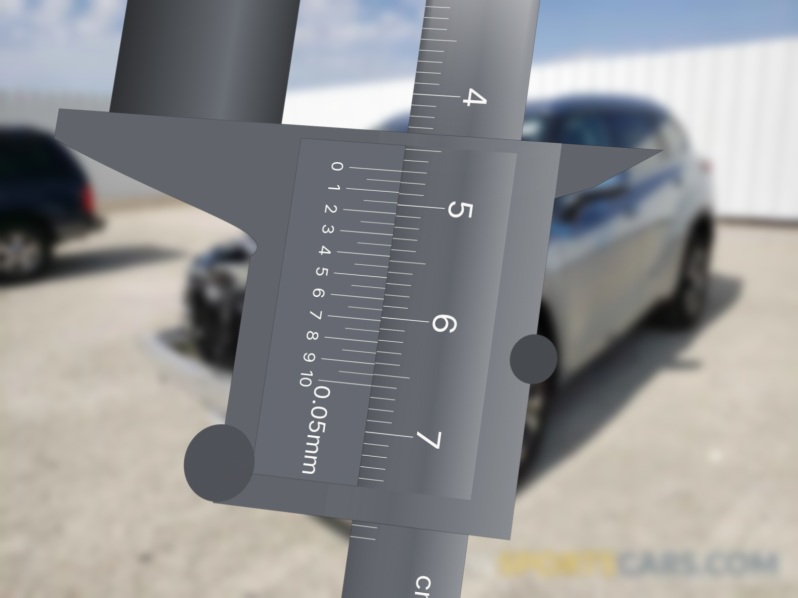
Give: 47.0
